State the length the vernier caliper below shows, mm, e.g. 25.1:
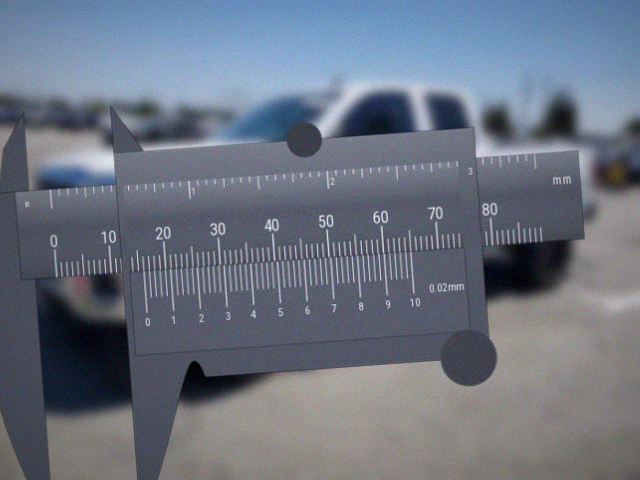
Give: 16.0
